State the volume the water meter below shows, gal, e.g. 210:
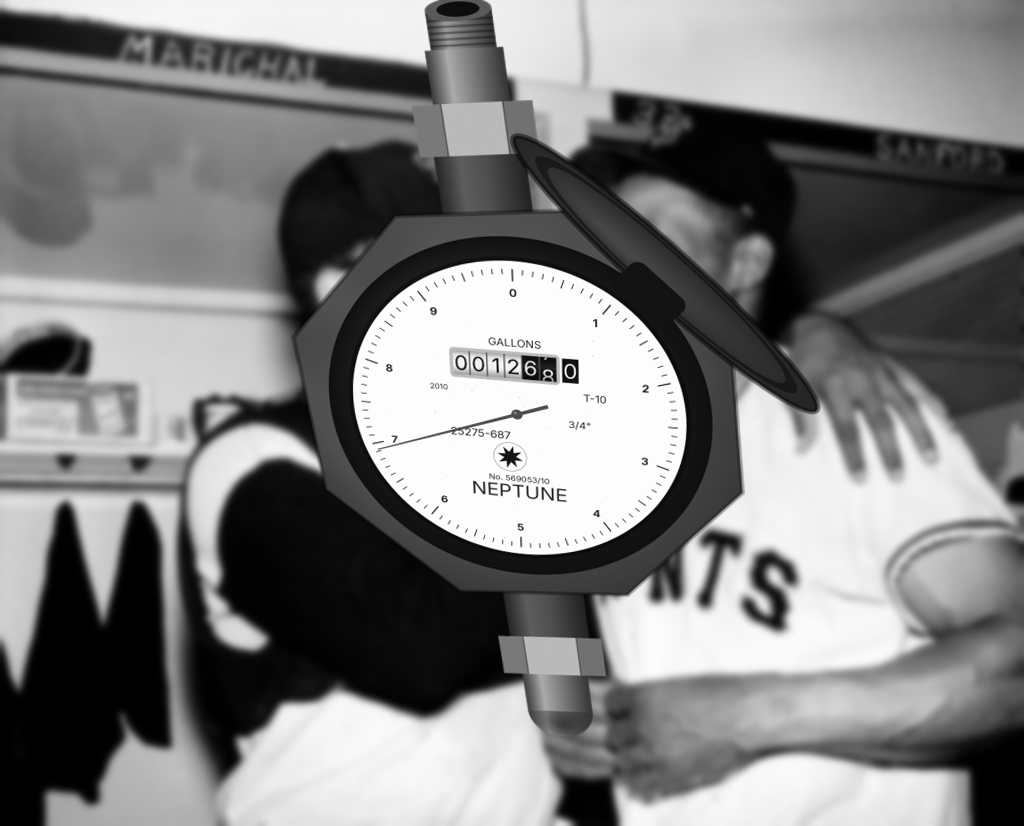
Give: 12676.9
